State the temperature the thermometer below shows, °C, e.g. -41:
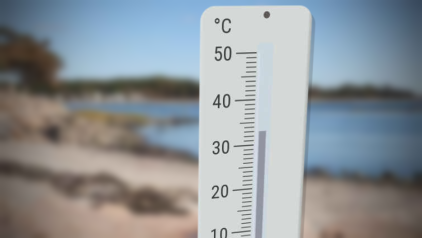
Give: 33
